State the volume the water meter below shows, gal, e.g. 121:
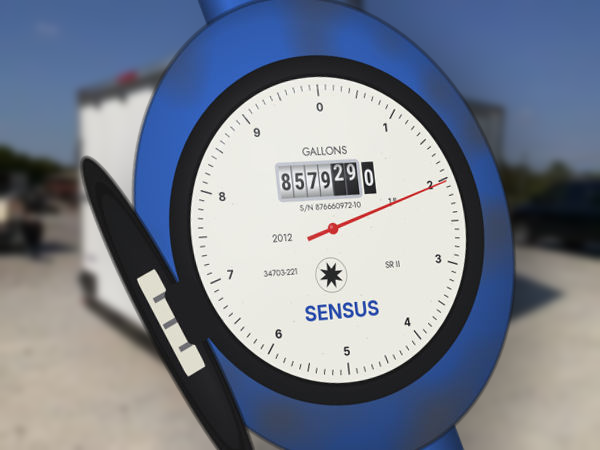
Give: 8579292.0
